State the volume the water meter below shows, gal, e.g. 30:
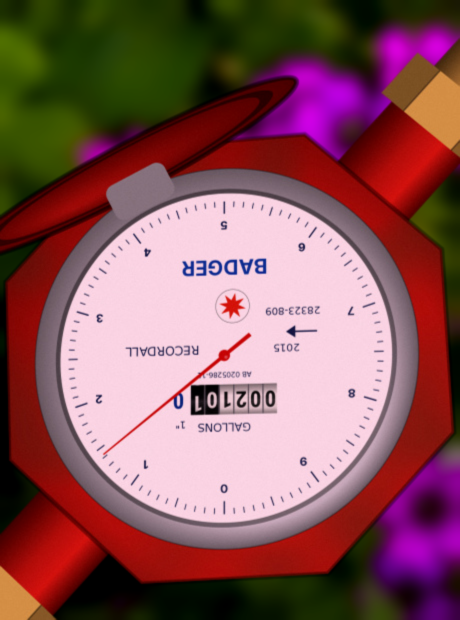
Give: 21011.4
